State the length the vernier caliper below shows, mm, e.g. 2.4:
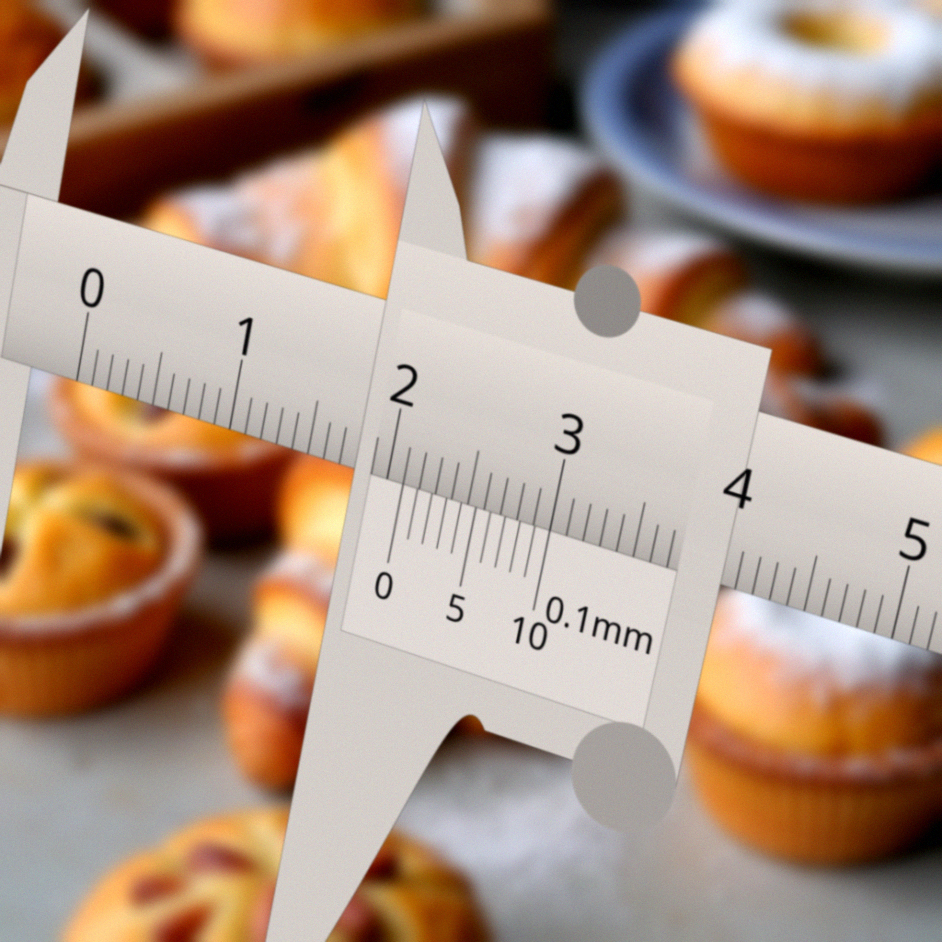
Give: 21.0
